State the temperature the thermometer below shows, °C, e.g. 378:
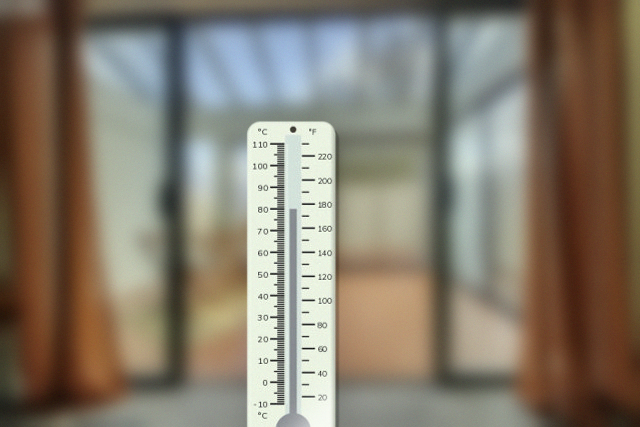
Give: 80
